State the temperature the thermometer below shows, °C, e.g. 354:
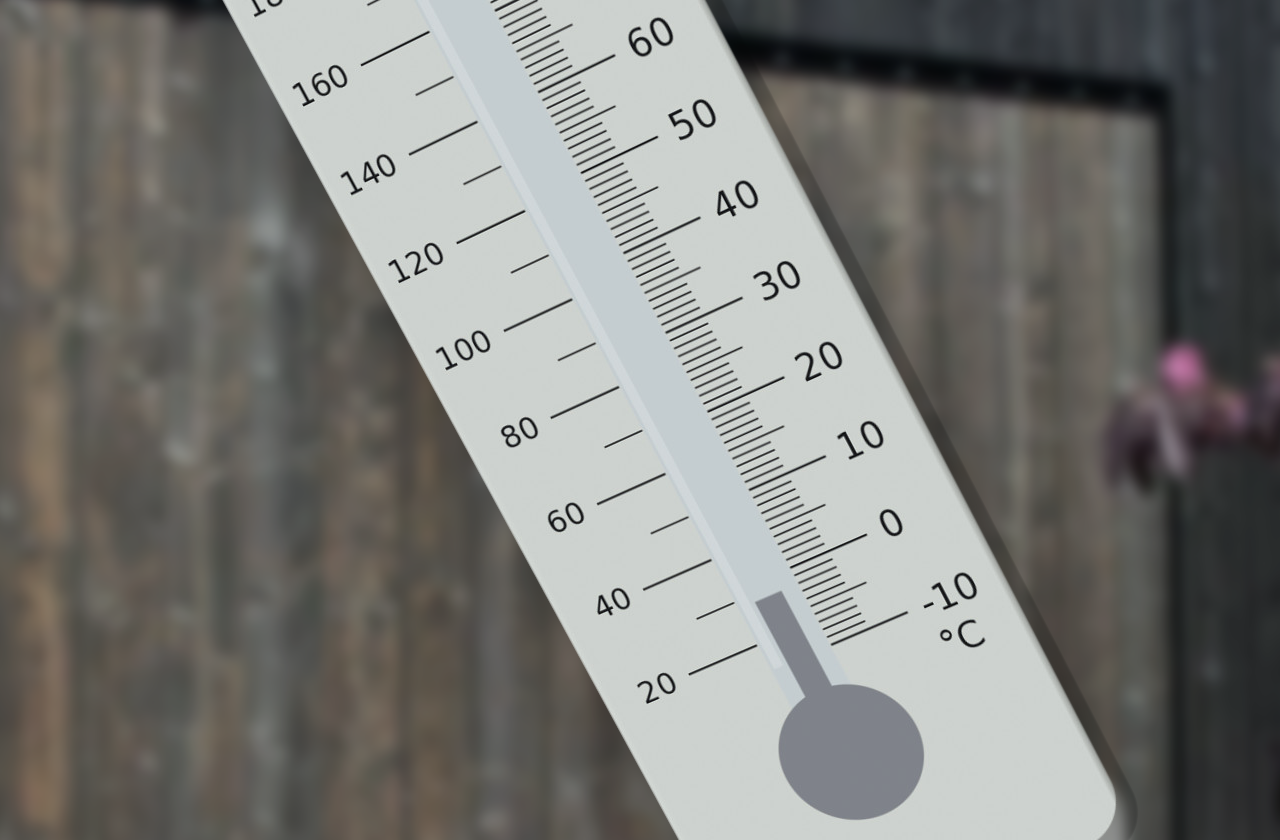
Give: -2
